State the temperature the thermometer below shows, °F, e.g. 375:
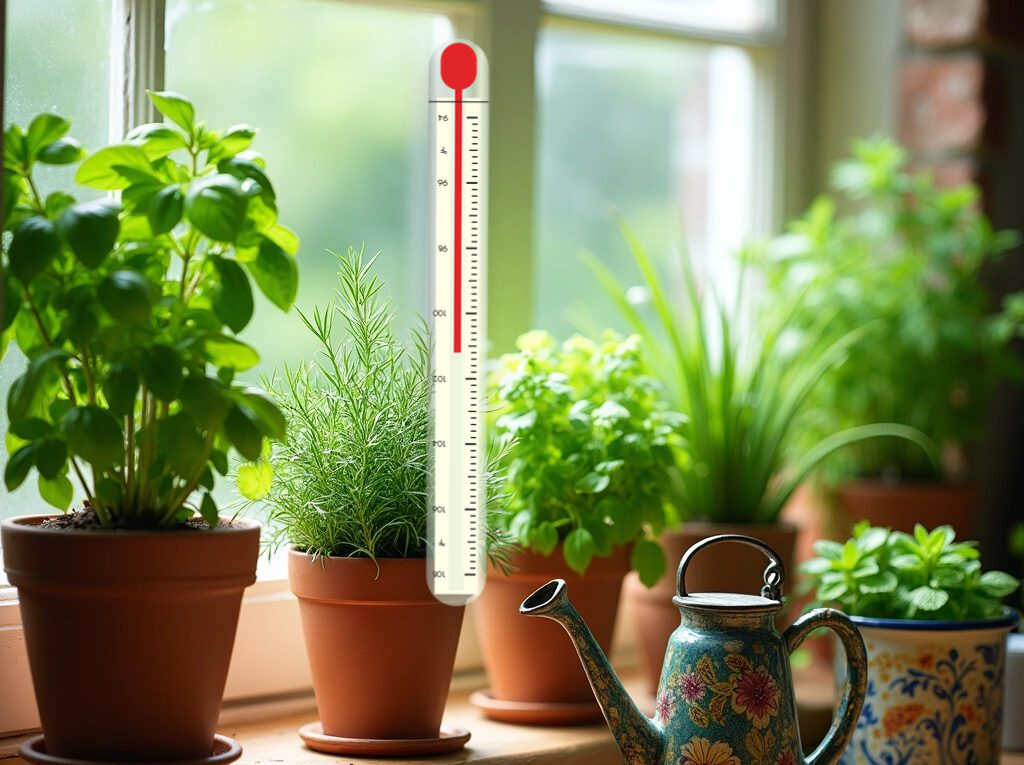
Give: 101.2
